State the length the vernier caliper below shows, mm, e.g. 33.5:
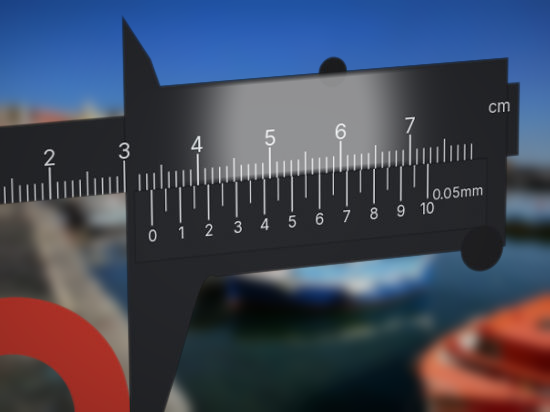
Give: 33.6
